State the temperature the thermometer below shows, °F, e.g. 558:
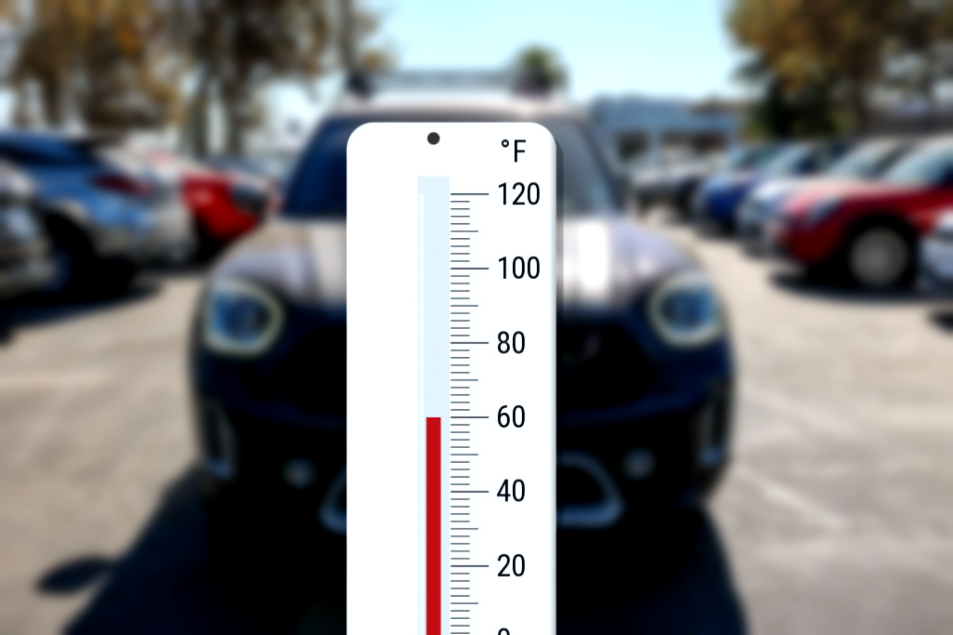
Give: 60
